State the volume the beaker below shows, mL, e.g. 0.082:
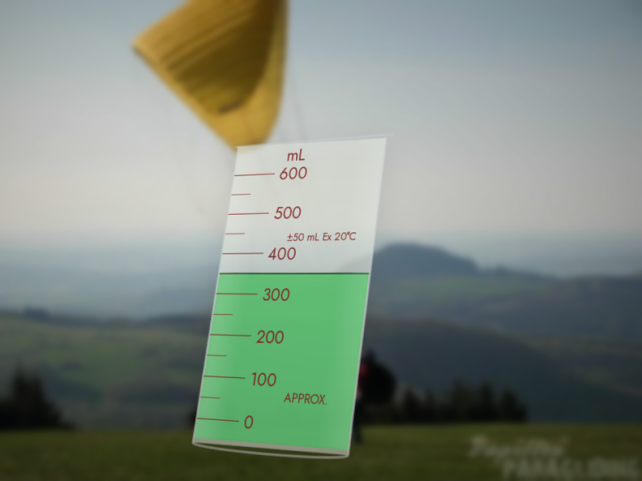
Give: 350
